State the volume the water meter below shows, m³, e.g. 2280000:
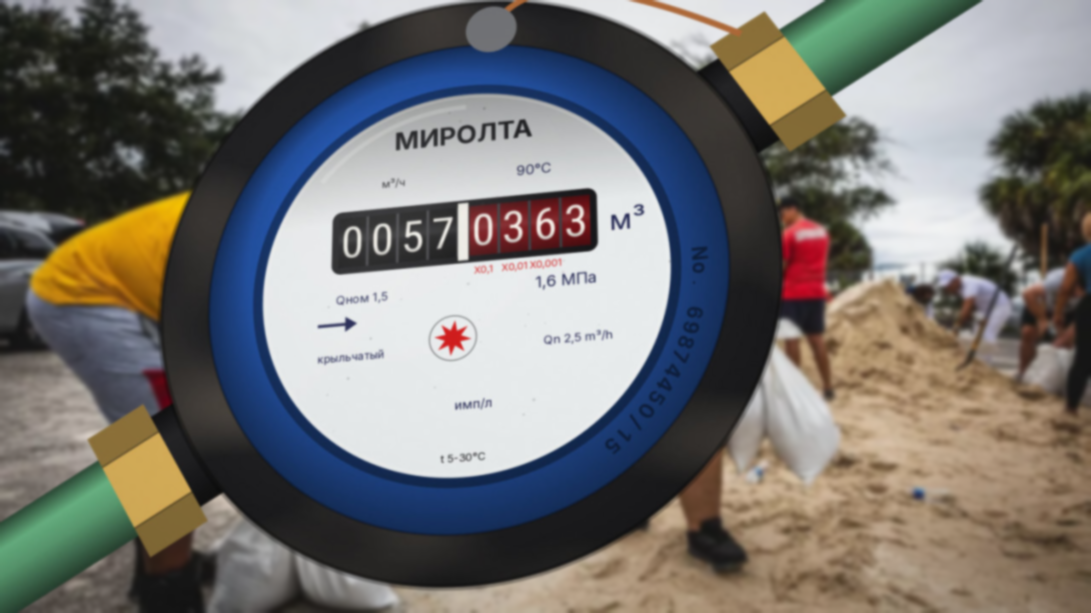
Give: 57.0363
